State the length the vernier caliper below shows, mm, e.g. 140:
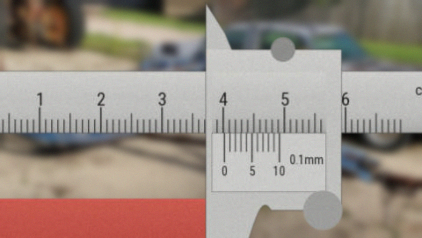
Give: 40.2
